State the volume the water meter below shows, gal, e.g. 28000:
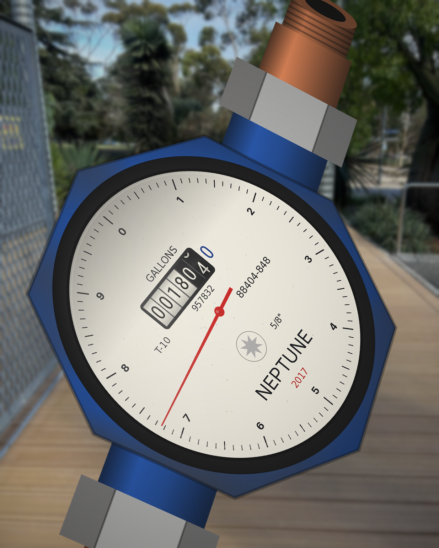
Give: 18037.2
